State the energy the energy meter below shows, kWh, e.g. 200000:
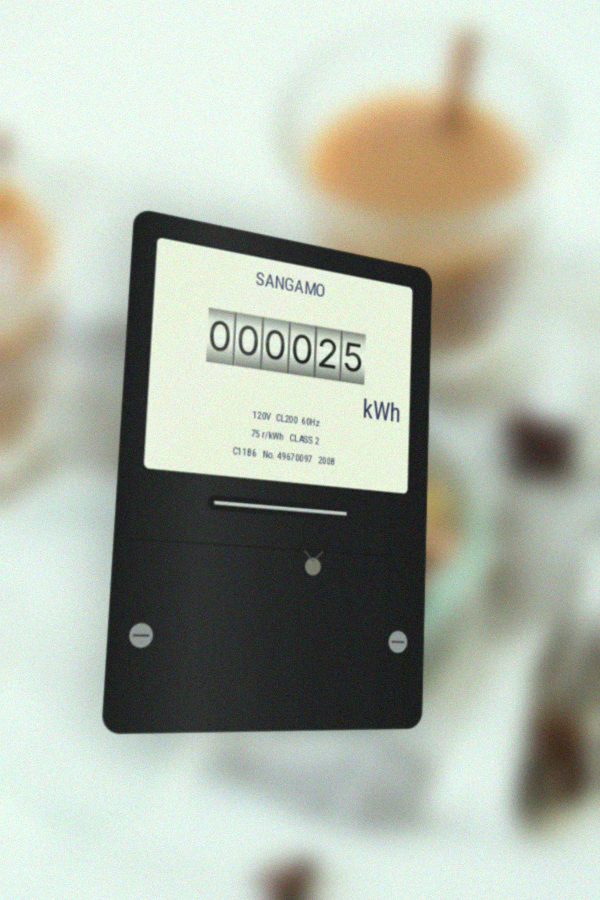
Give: 25
